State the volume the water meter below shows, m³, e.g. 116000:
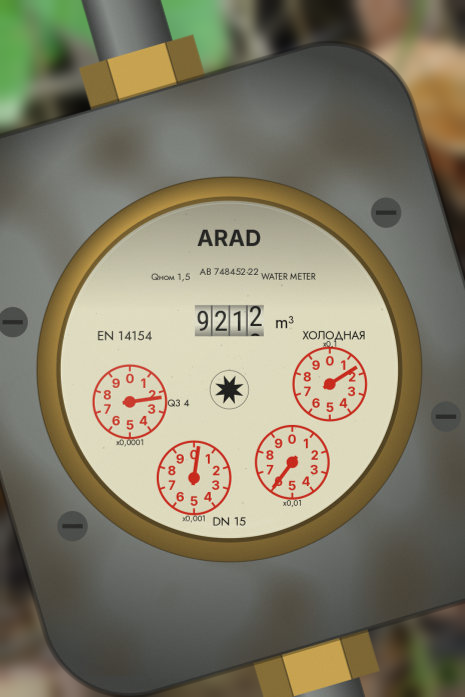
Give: 9212.1602
